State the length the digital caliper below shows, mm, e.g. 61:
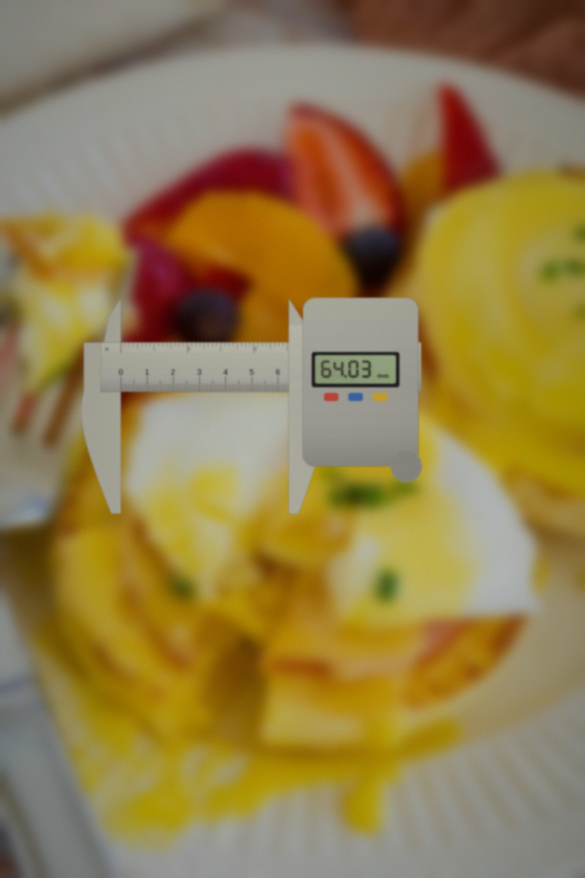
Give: 64.03
